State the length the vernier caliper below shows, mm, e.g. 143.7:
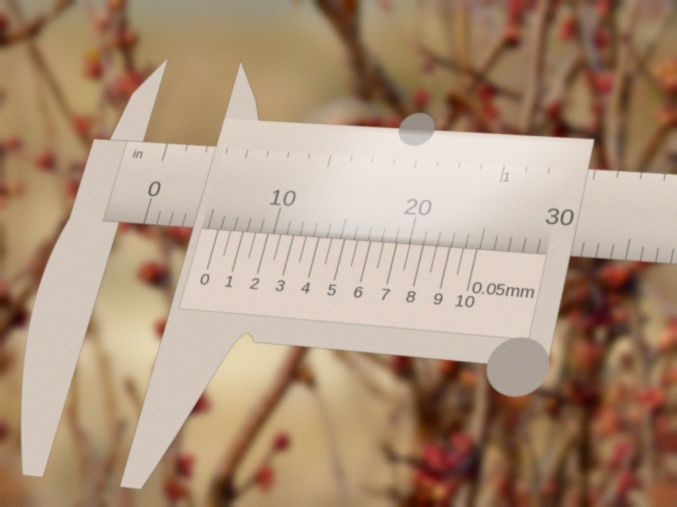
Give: 5.8
